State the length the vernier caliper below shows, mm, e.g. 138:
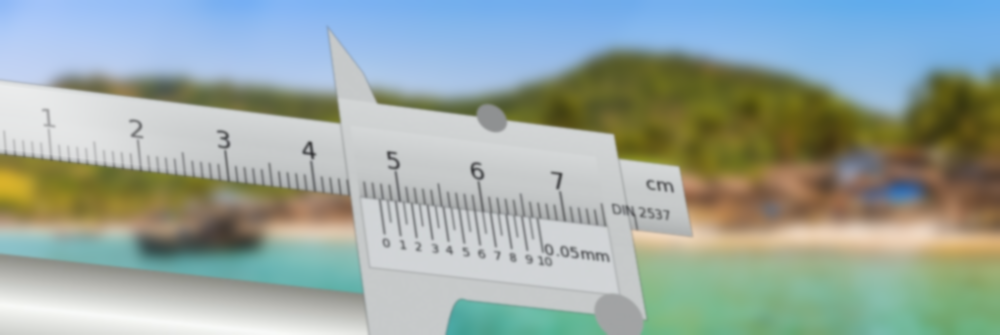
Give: 47.6
